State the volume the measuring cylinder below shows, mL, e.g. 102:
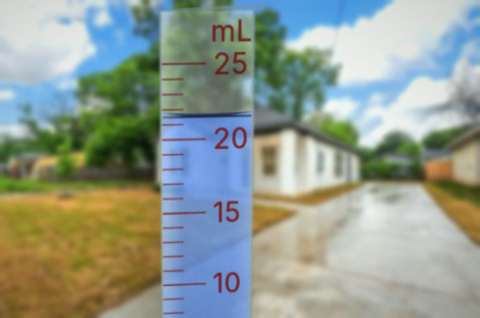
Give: 21.5
